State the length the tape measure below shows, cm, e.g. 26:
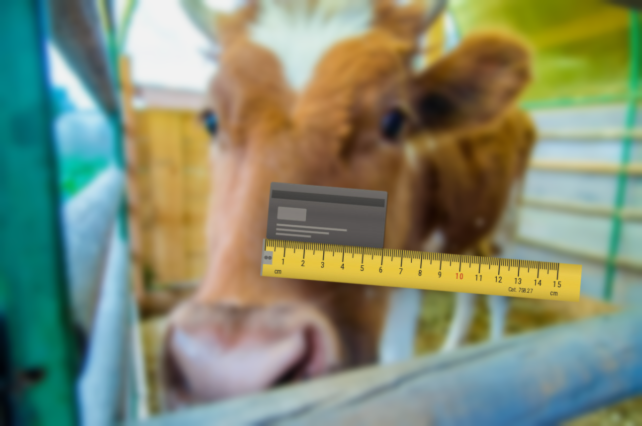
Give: 6
